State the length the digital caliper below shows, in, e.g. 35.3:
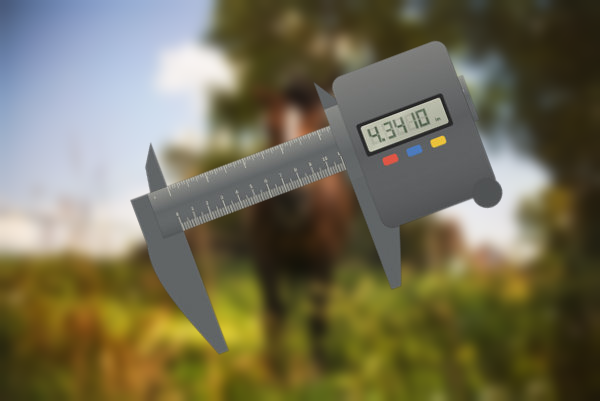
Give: 4.3410
